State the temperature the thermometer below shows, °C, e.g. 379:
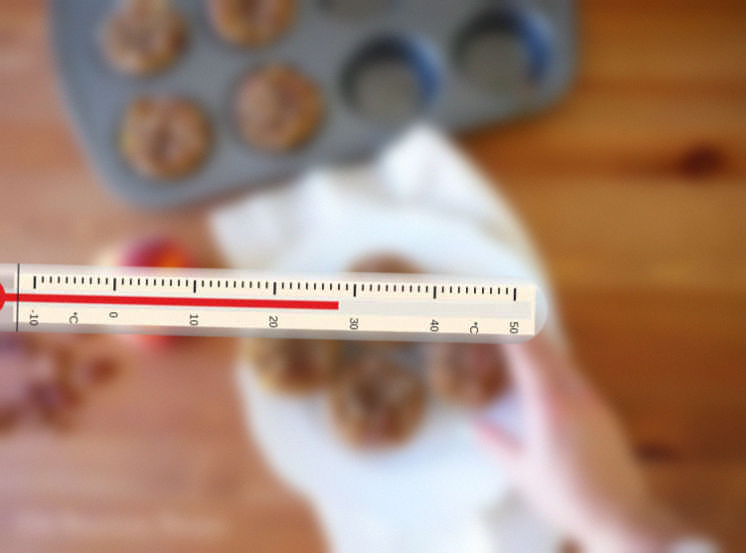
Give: 28
